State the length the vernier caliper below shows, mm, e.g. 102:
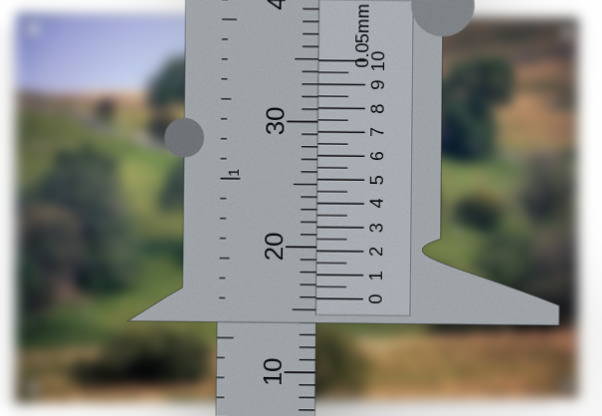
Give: 15.9
